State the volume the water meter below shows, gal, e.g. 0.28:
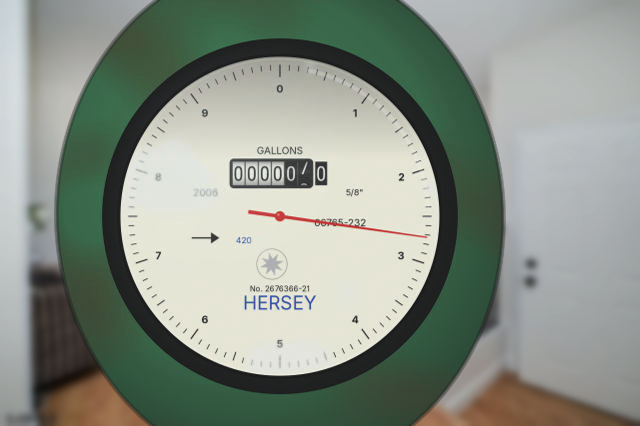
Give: 72.7
